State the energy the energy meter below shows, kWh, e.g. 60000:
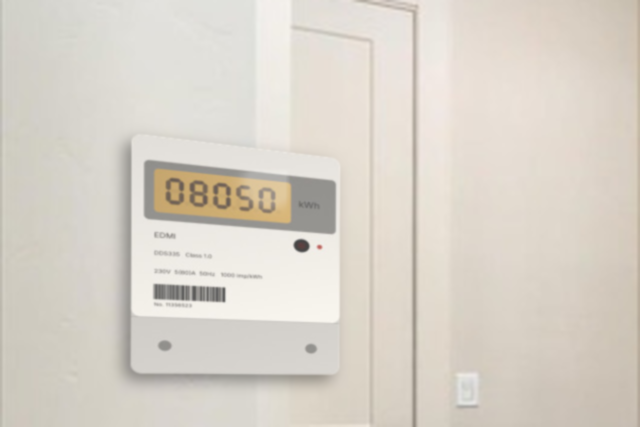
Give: 8050
